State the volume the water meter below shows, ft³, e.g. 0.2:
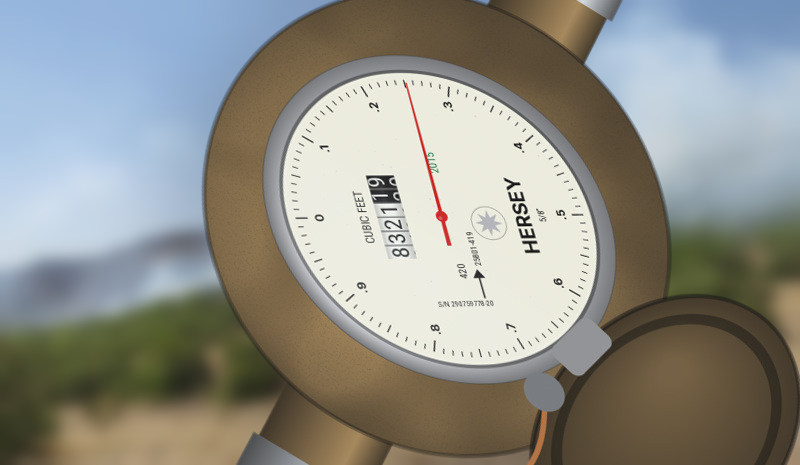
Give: 832119.25
